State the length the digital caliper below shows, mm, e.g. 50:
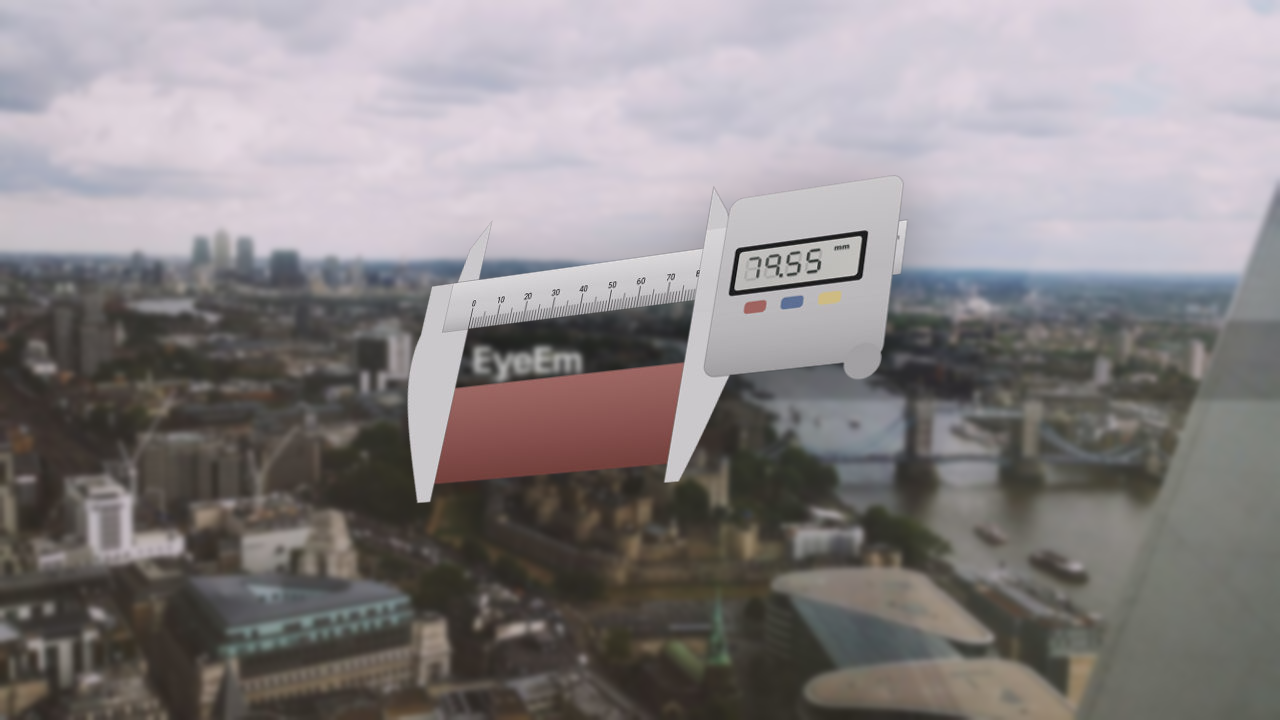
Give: 79.55
